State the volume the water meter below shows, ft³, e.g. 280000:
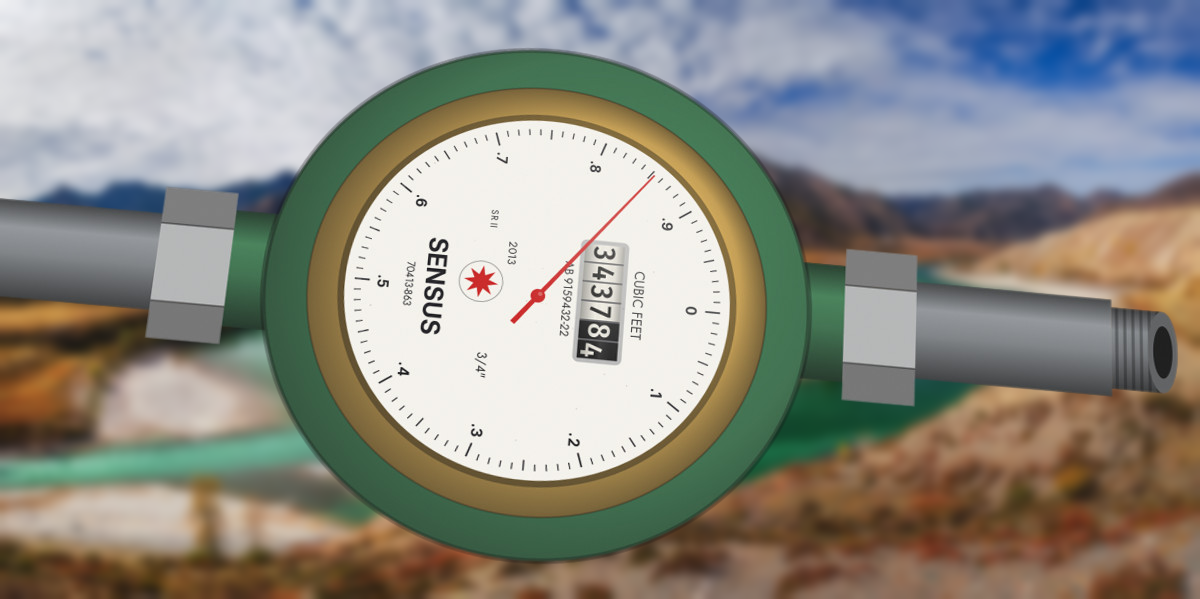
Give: 343783.85
